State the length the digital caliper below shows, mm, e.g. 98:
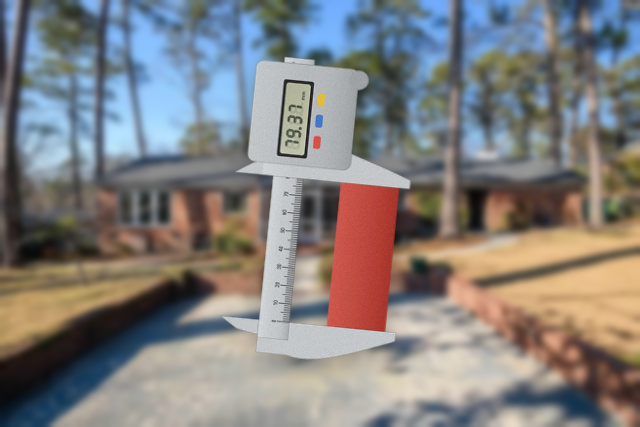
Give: 79.37
